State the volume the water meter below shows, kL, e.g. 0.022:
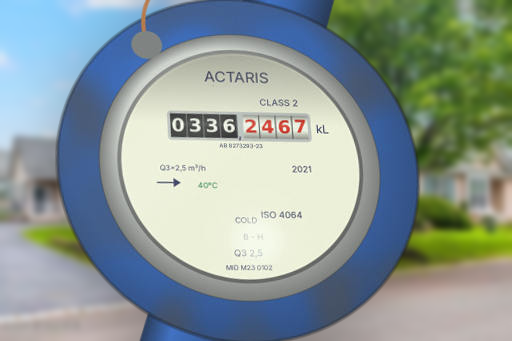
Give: 336.2467
